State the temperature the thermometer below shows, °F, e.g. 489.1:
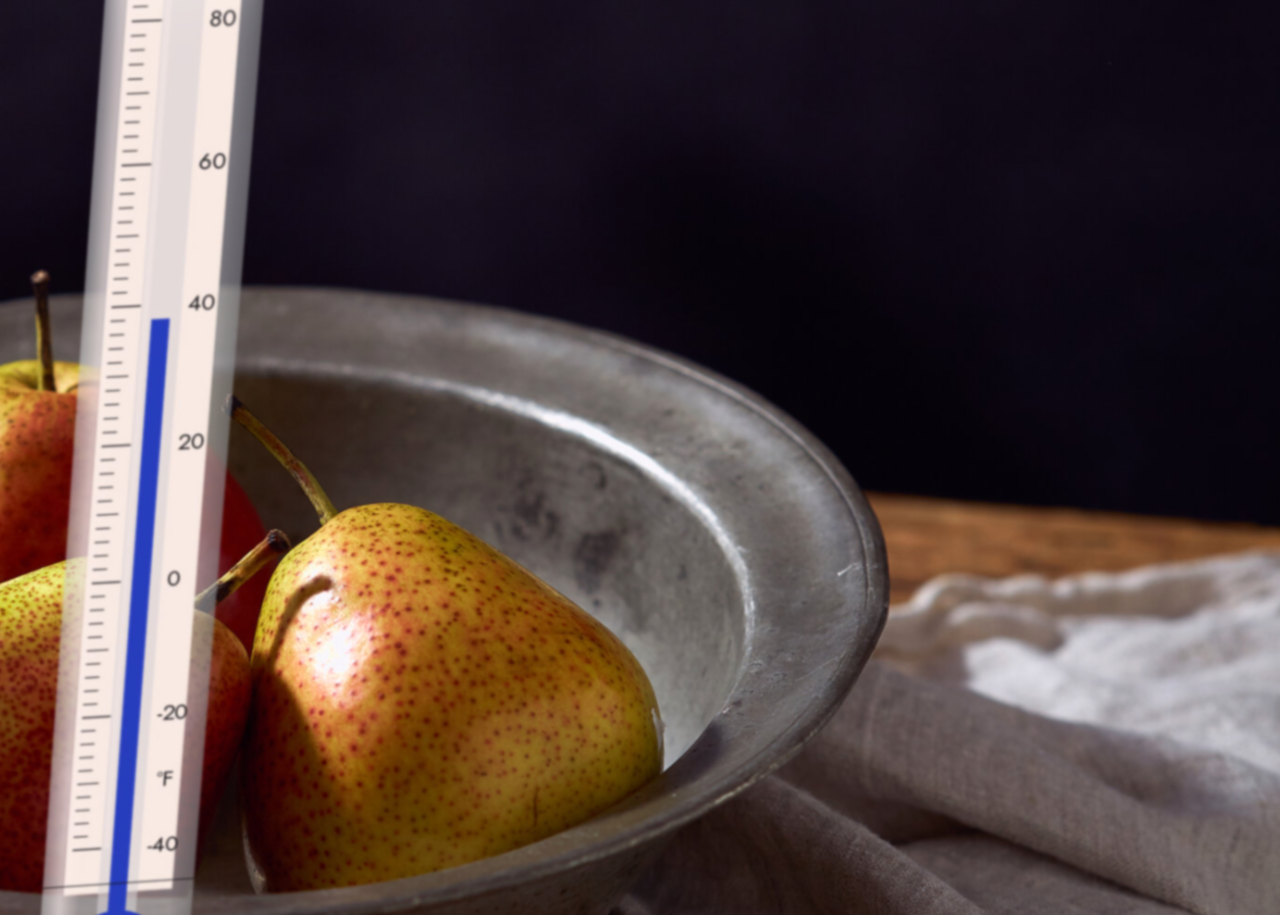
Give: 38
